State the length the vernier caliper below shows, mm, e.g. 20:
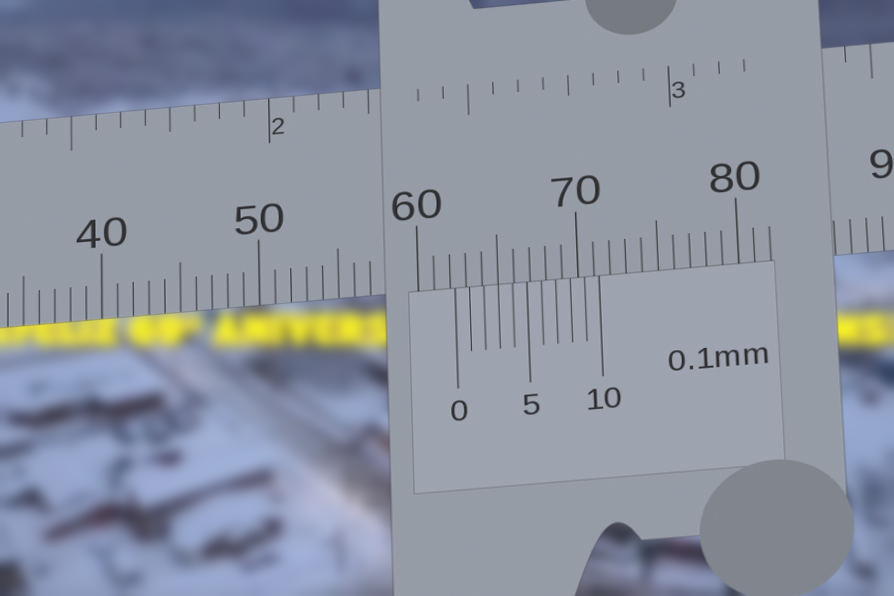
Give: 62.3
